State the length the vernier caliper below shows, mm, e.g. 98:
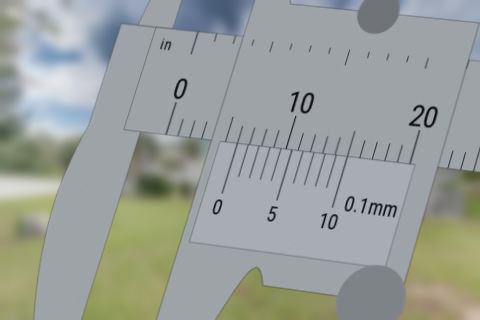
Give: 6.0
